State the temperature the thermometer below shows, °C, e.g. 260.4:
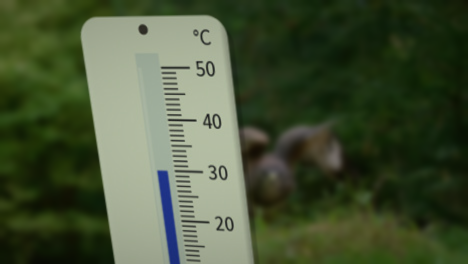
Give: 30
